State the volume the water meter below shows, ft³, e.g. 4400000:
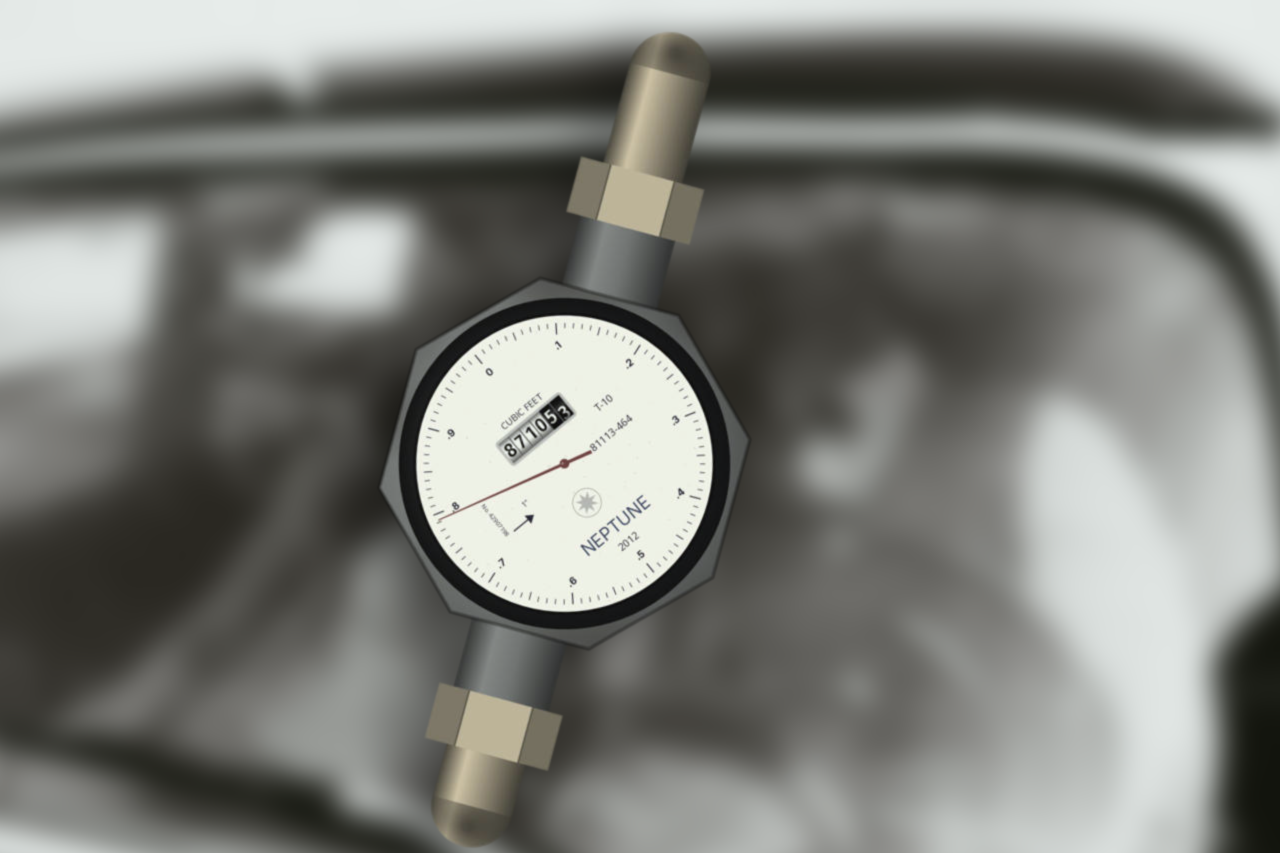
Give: 871052.79
